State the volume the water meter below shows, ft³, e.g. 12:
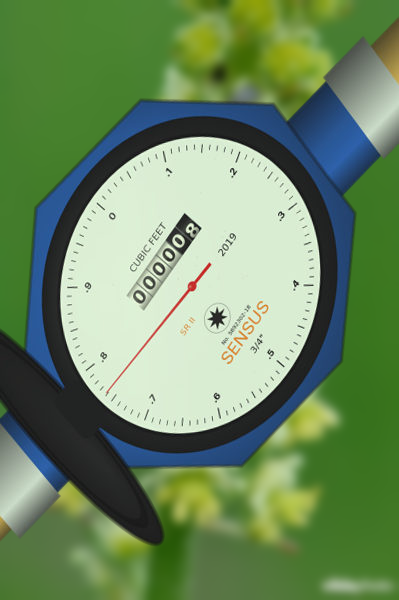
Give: 7.76
